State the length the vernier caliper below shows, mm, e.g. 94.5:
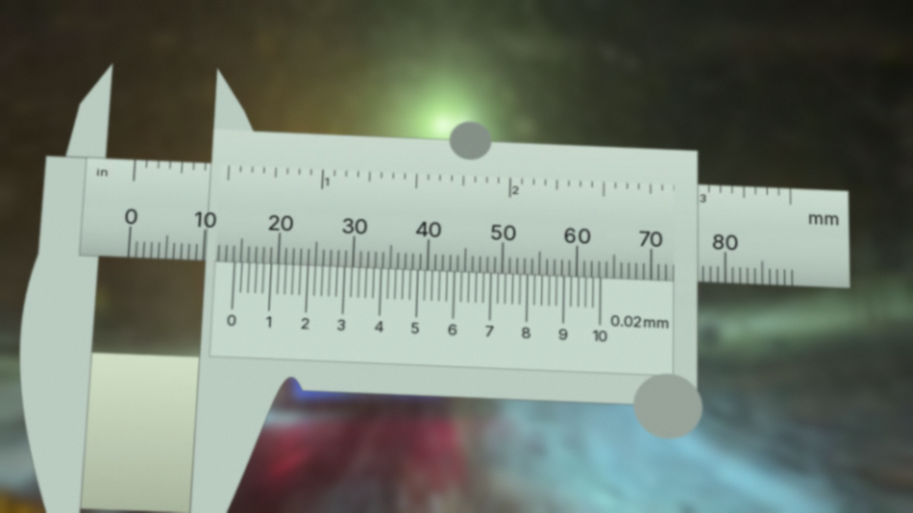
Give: 14.2
